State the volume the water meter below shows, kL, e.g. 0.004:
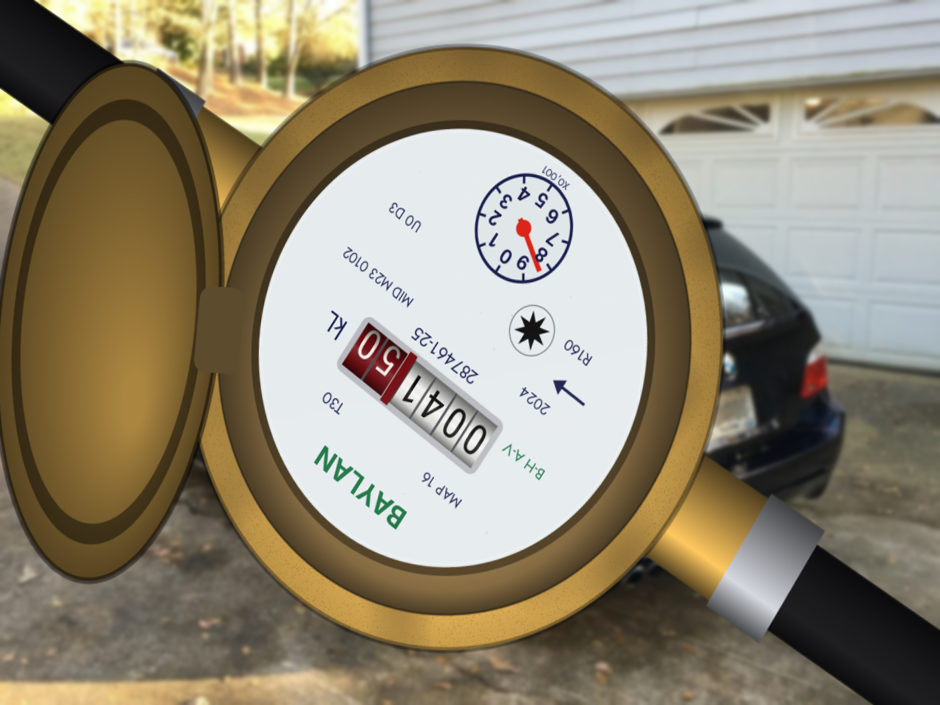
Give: 41.498
